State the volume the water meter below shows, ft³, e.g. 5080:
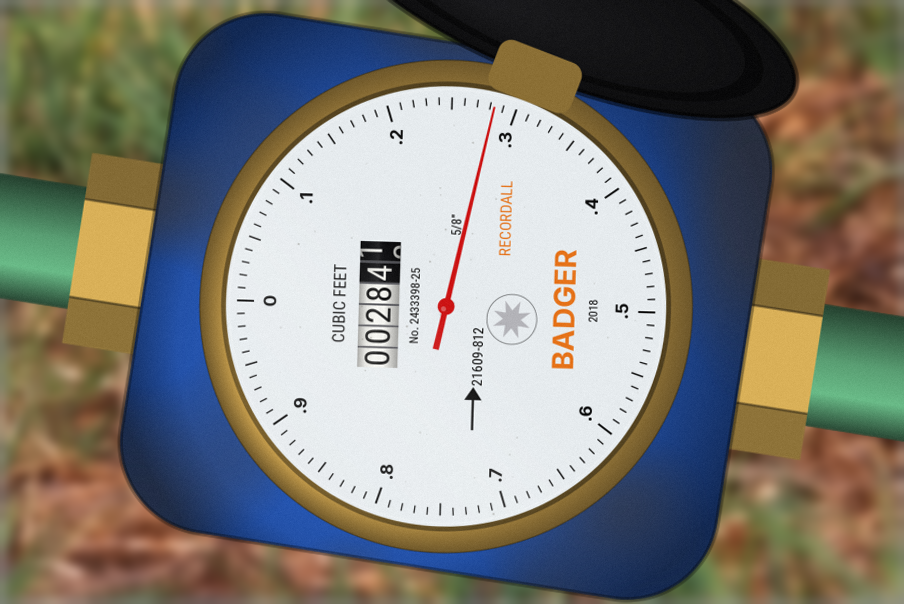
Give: 2841.28
